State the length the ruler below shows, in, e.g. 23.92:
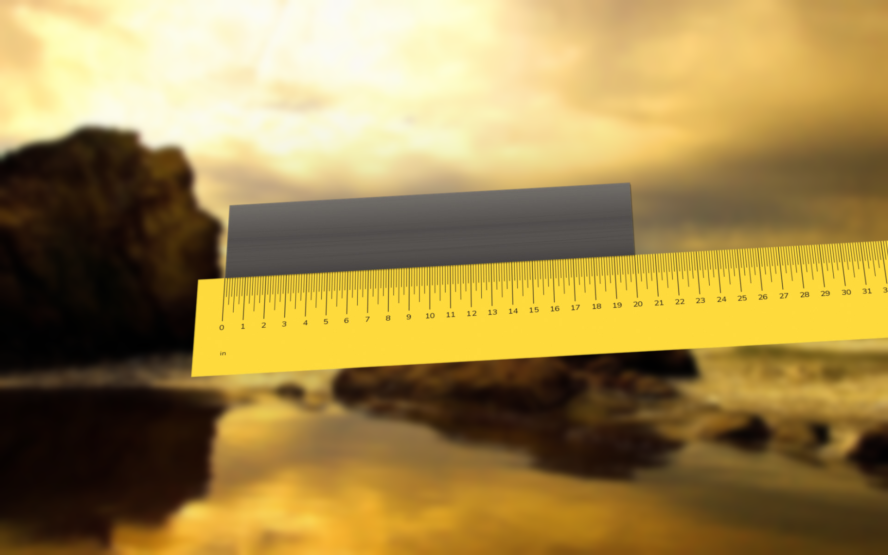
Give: 20
